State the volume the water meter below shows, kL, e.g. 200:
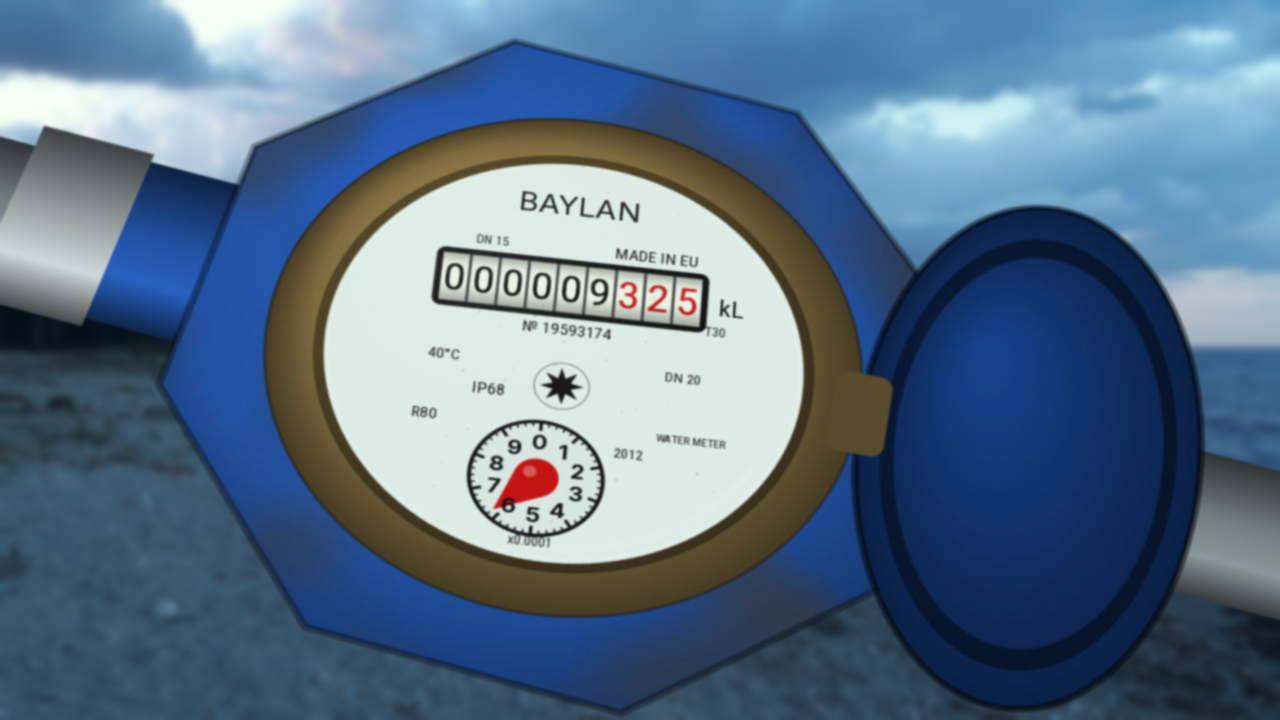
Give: 9.3256
